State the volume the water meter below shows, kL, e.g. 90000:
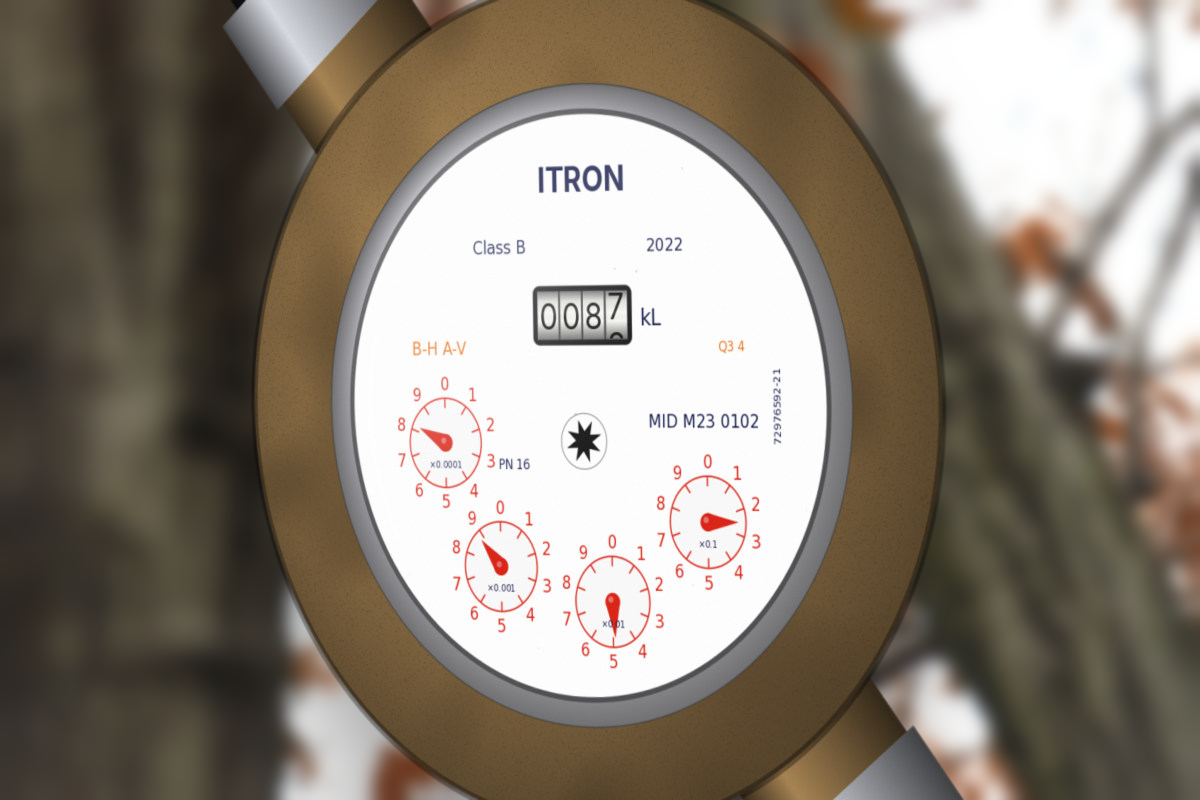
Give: 87.2488
